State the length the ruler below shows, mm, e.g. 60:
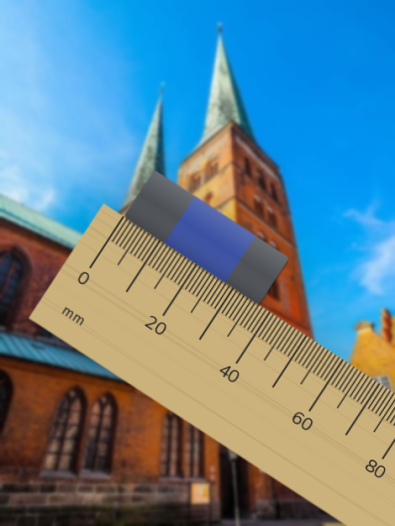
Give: 37
